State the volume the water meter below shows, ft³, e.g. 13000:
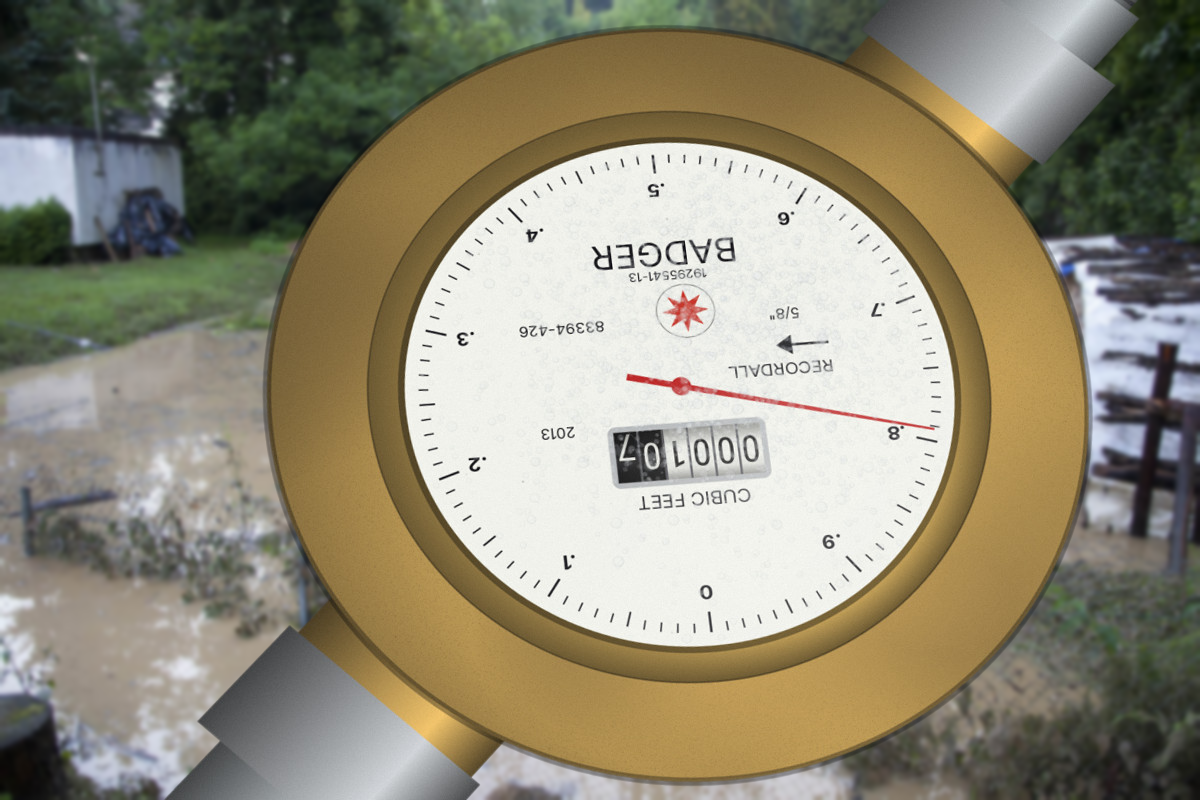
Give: 106.79
